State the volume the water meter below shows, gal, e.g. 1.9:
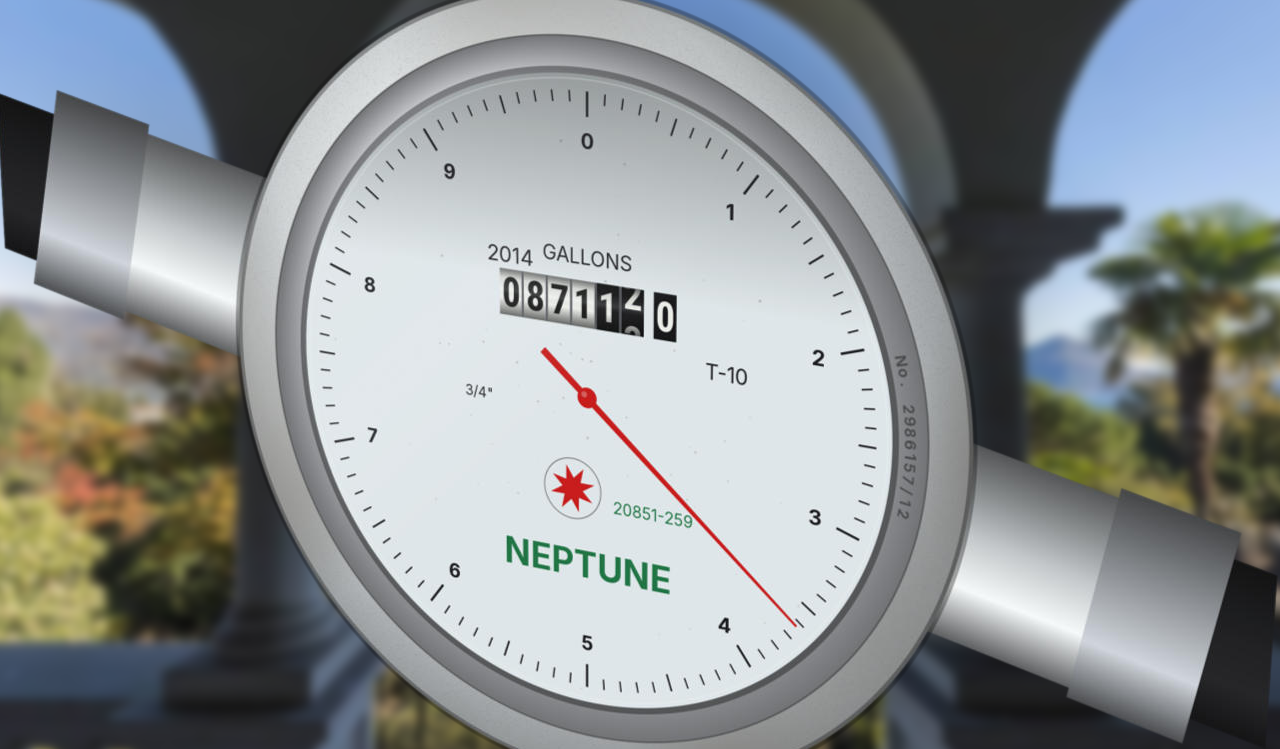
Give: 871123.6
